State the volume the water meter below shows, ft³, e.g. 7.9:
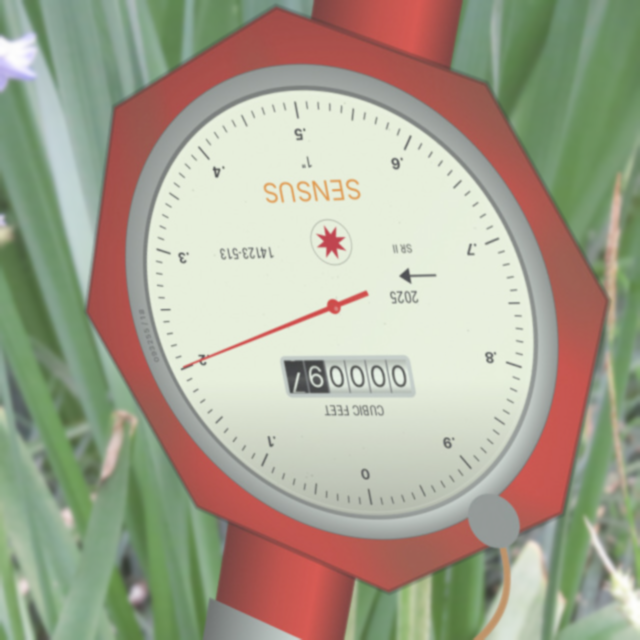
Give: 97.20
